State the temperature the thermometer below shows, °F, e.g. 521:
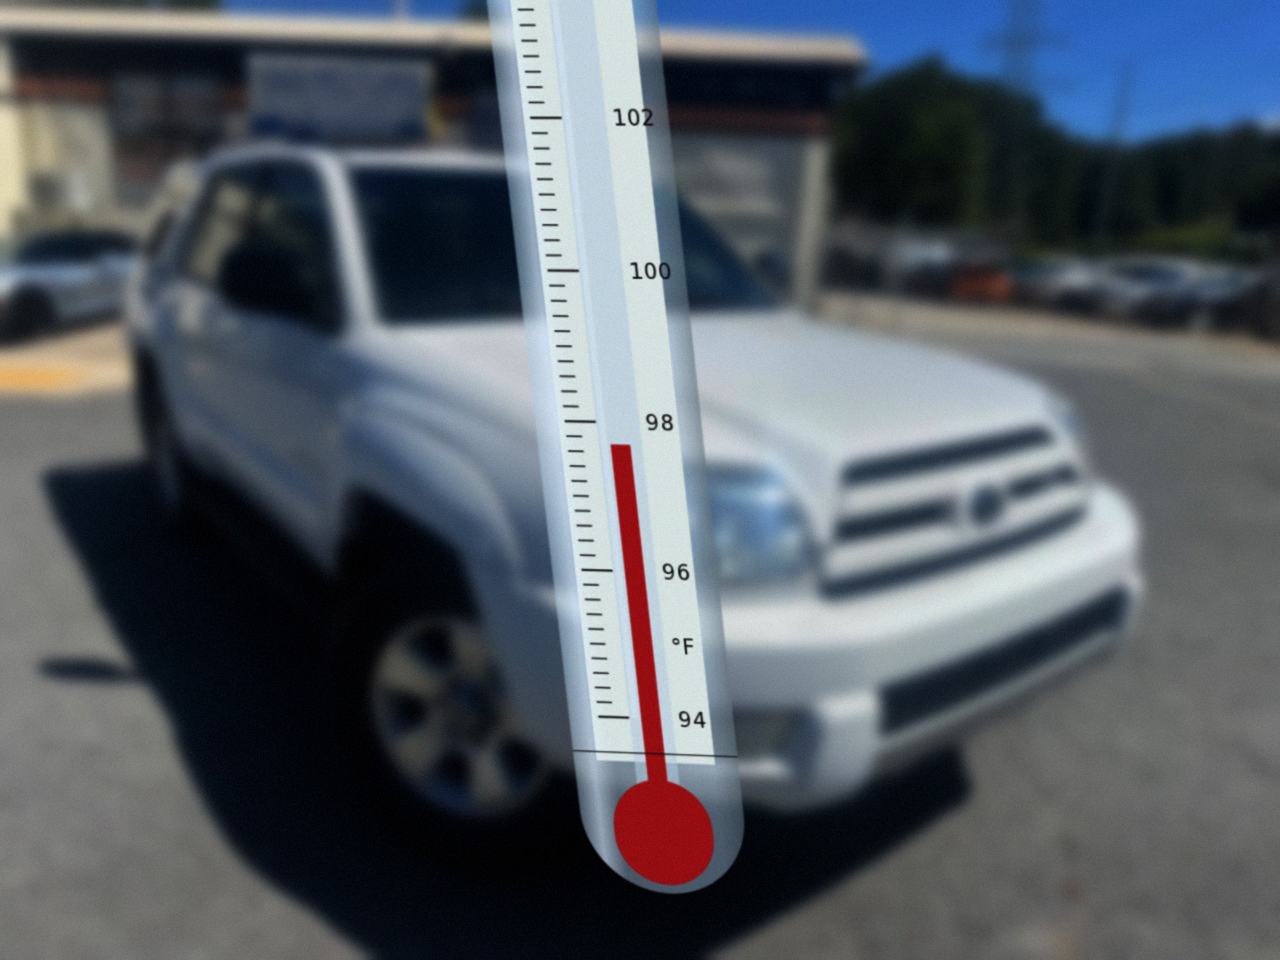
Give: 97.7
